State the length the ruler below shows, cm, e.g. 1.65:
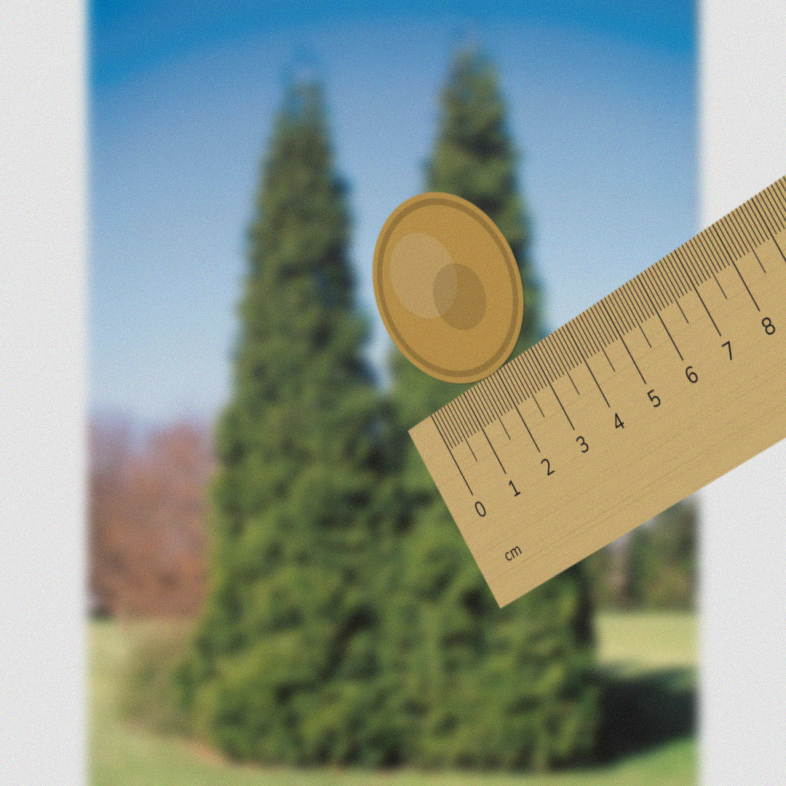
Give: 3.7
